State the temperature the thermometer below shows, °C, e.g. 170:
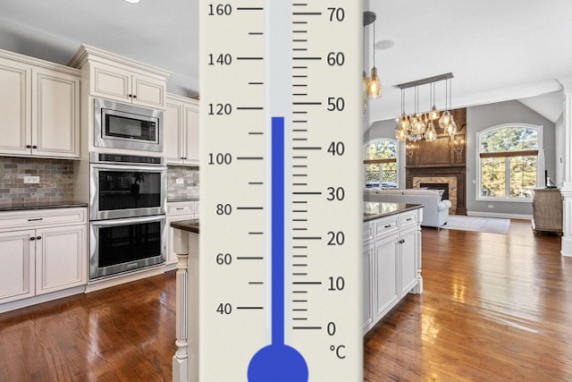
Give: 47
